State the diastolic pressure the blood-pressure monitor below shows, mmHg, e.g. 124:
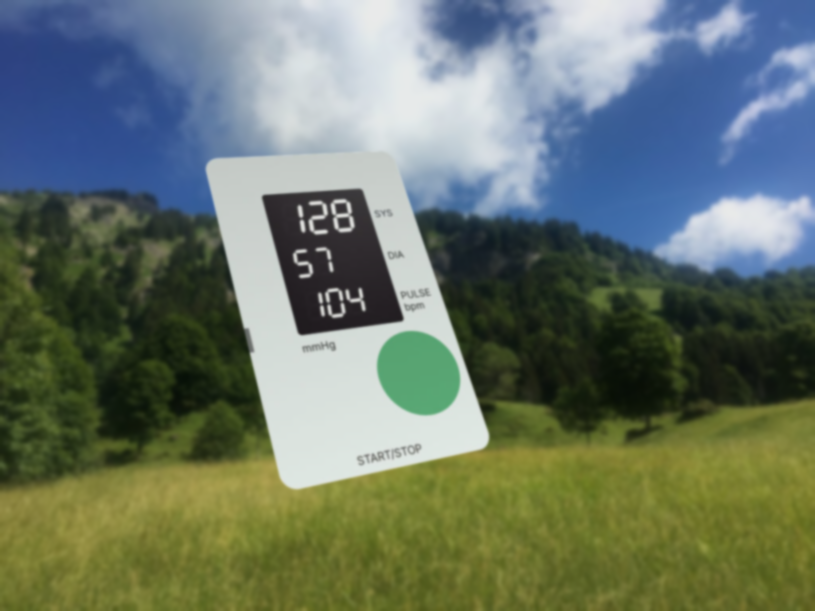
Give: 57
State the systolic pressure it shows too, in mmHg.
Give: 128
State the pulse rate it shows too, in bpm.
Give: 104
